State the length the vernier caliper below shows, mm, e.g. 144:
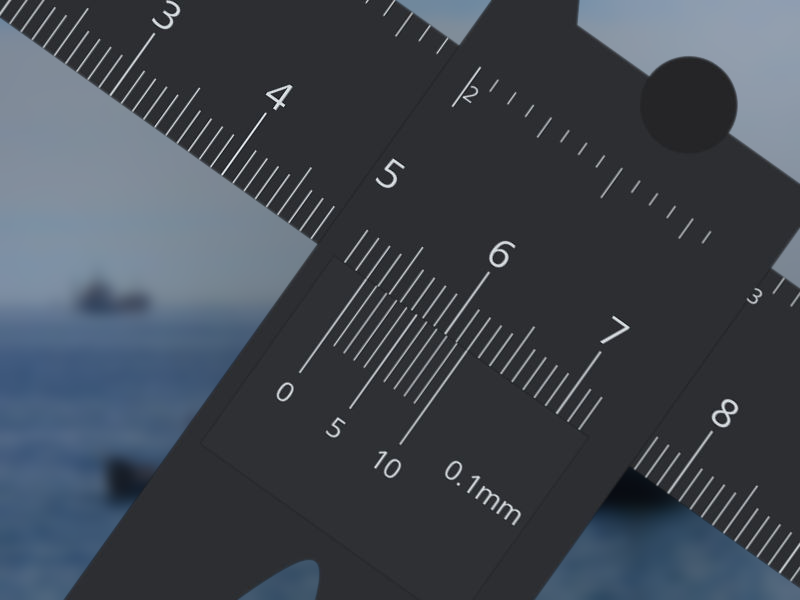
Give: 53.0
